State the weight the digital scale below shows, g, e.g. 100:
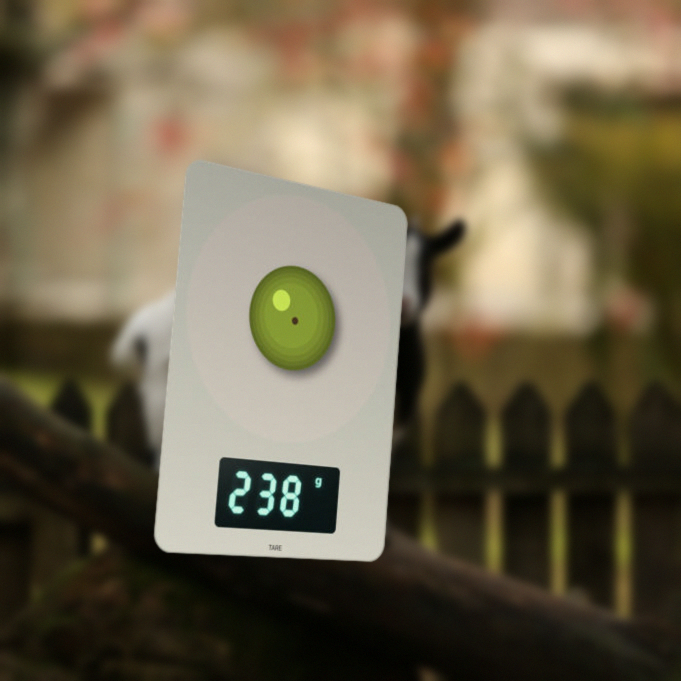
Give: 238
